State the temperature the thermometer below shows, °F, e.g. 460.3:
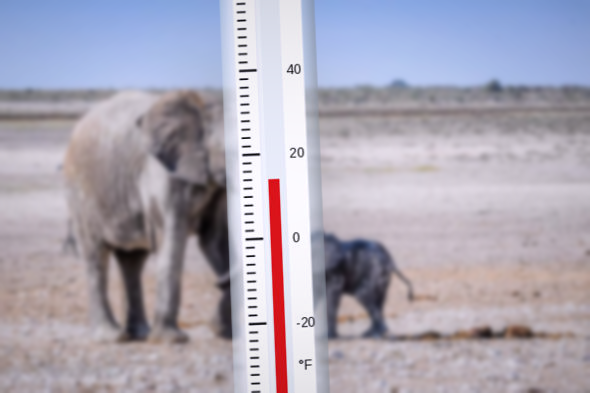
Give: 14
